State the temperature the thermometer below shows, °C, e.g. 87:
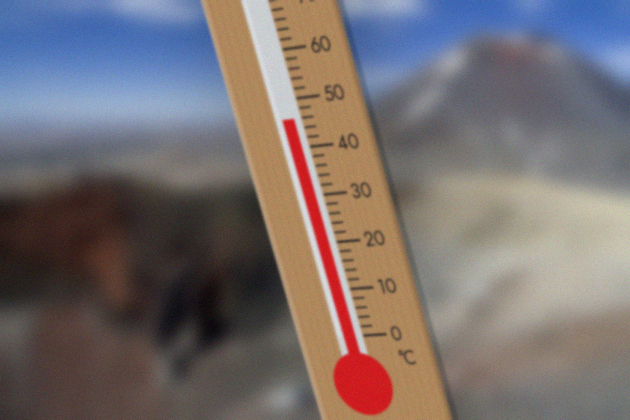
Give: 46
